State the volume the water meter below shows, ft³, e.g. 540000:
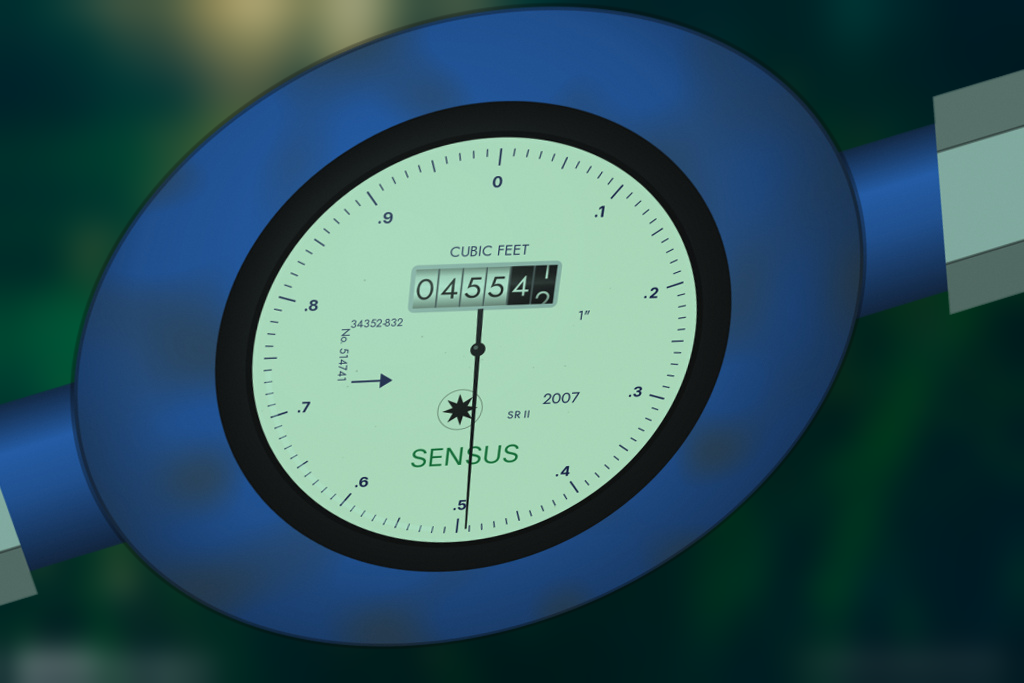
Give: 45541.49
